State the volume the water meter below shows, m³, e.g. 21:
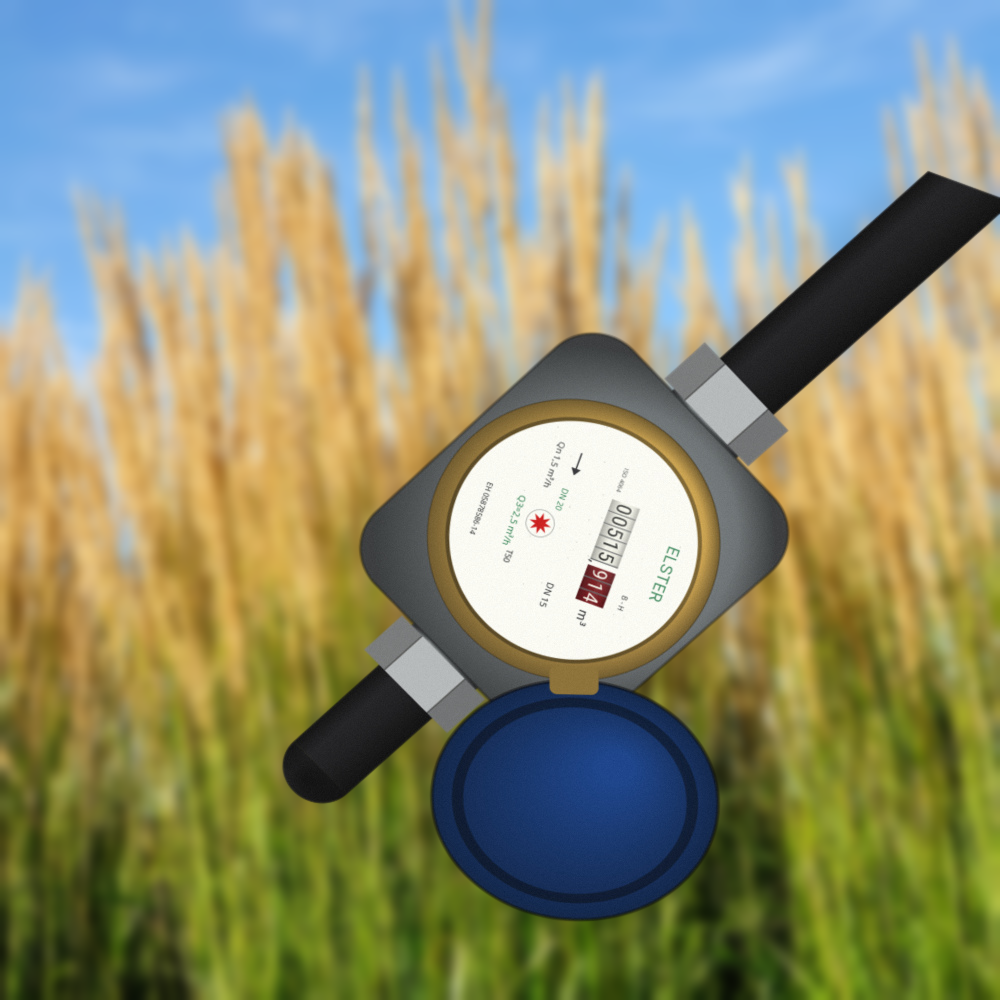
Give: 515.914
